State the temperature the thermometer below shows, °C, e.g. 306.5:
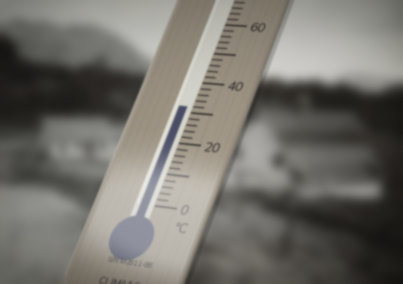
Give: 32
